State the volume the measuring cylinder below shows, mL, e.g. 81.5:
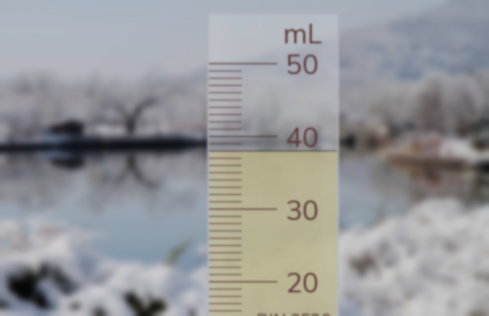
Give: 38
